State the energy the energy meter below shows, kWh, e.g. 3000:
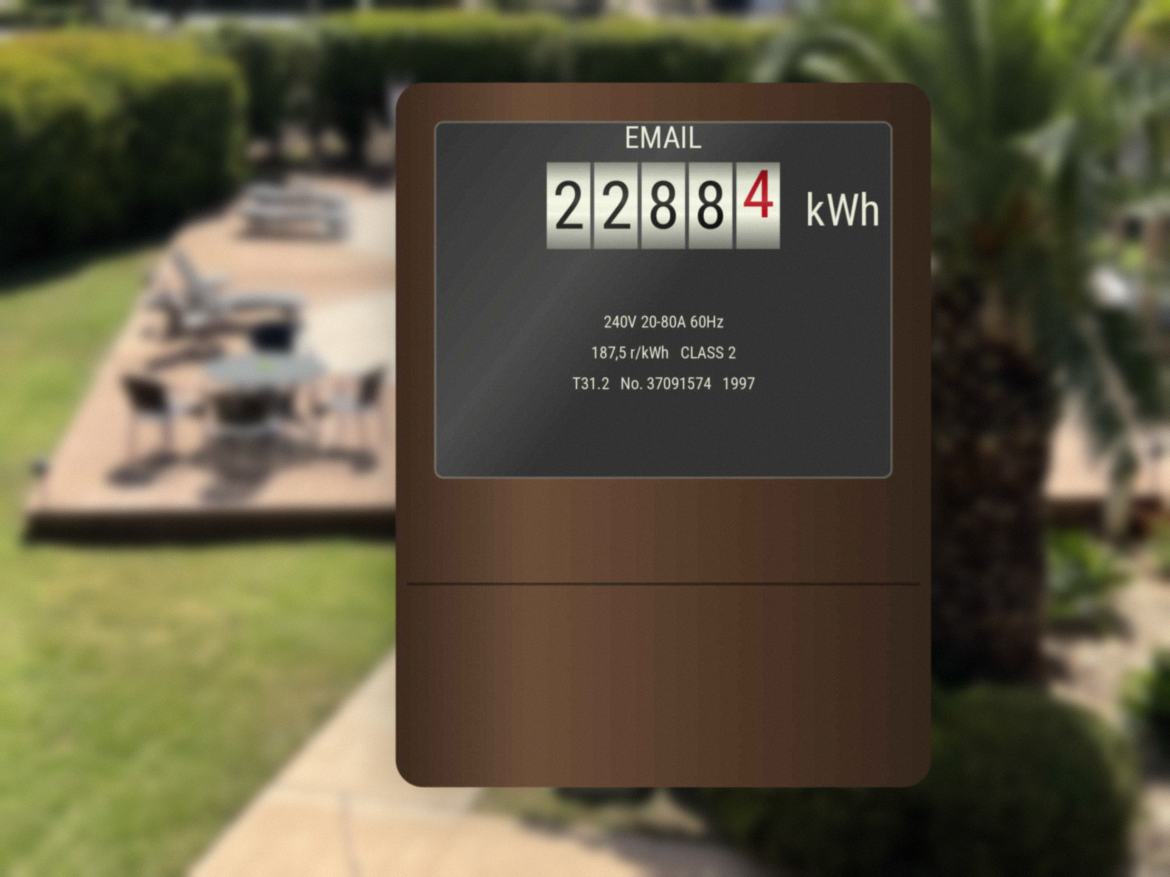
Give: 2288.4
